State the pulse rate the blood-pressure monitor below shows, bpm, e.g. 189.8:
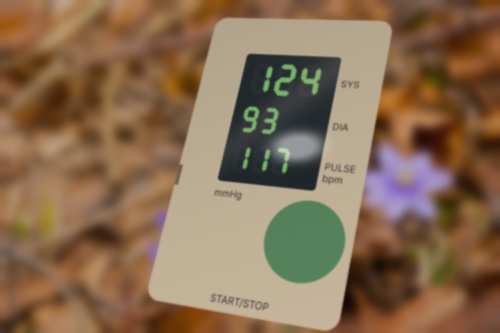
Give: 117
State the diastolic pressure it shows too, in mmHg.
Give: 93
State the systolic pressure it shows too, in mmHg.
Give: 124
